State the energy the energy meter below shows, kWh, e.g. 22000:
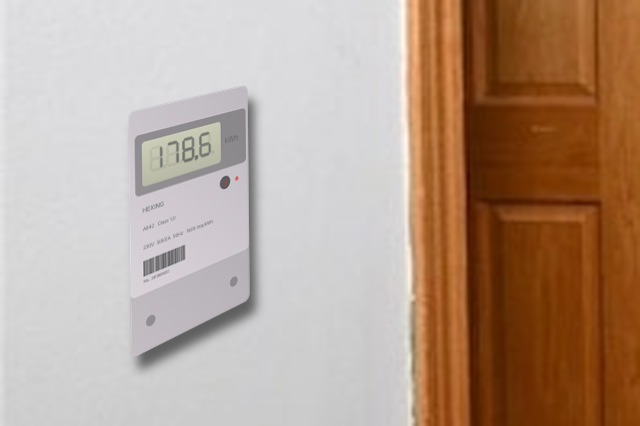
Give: 178.6
